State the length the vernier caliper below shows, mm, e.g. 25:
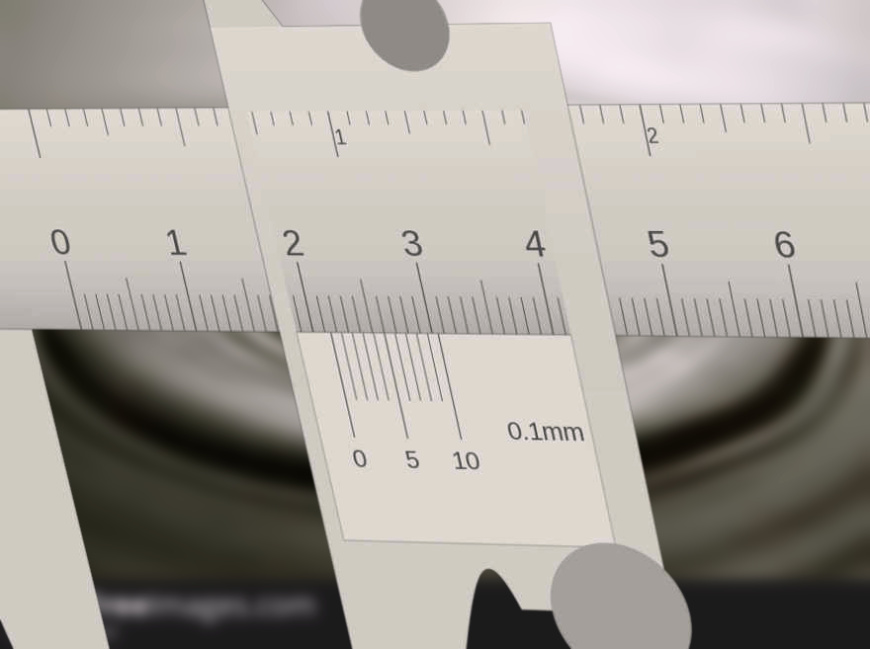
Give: 21.5
